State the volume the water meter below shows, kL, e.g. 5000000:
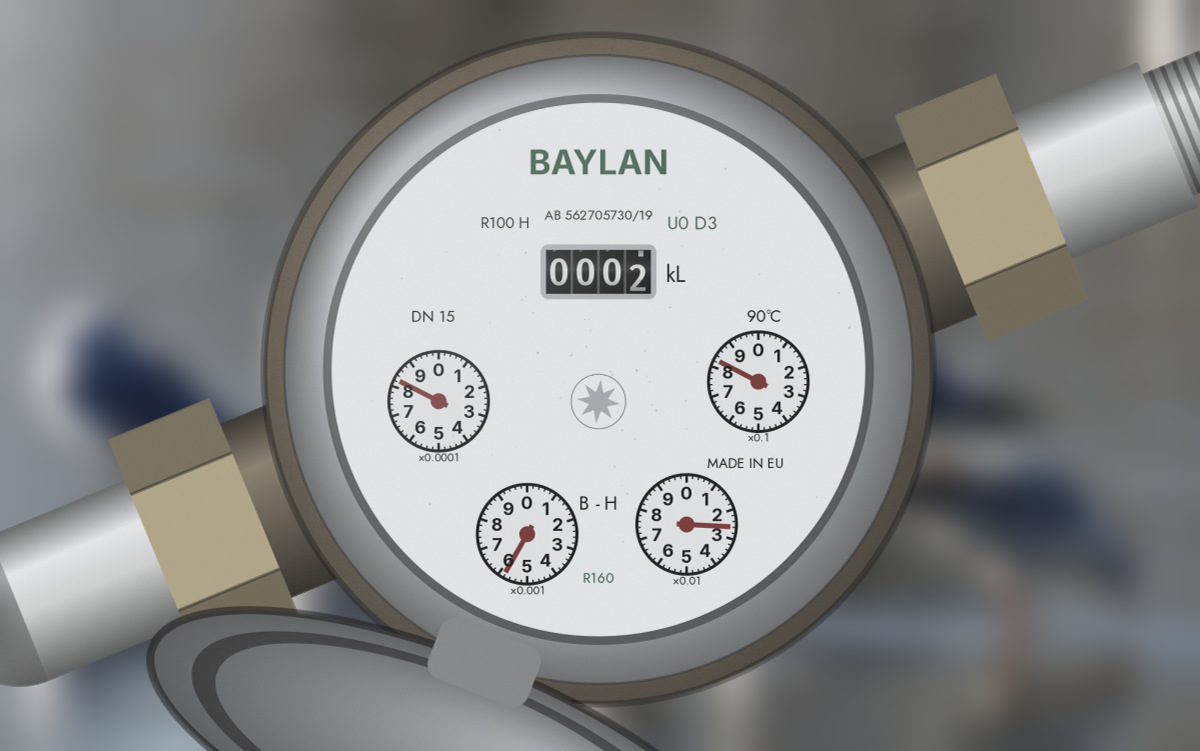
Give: 1.8258
